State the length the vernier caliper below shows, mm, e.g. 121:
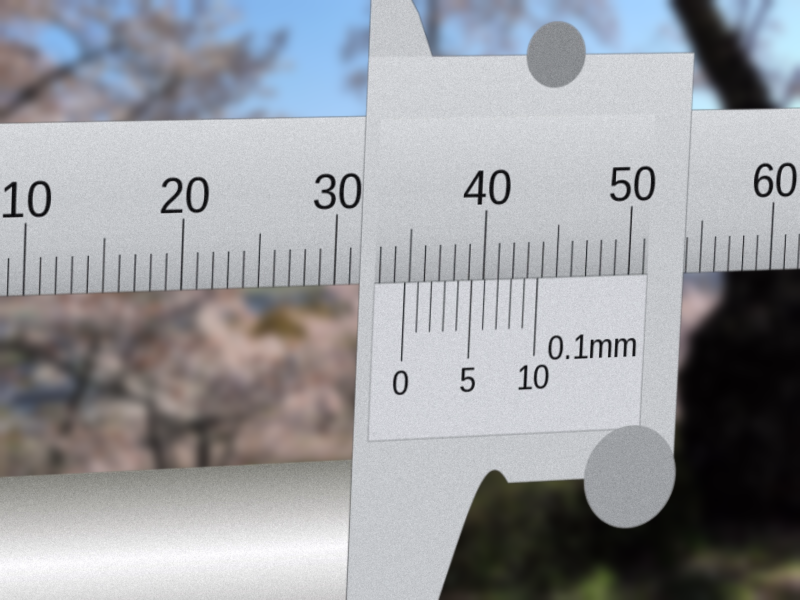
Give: 34.7
